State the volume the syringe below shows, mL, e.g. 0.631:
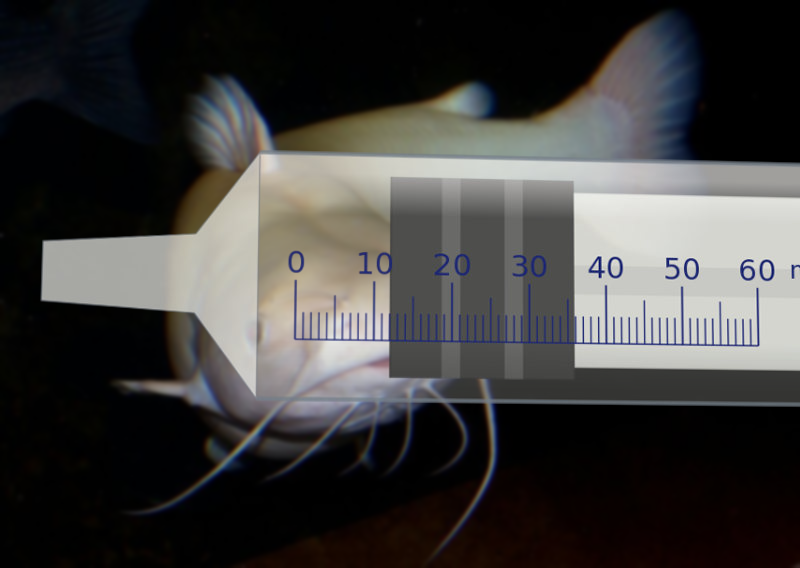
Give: 12
